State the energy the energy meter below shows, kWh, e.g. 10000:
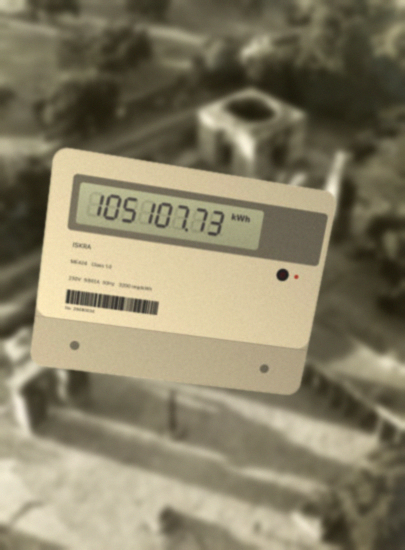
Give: 105107.73
